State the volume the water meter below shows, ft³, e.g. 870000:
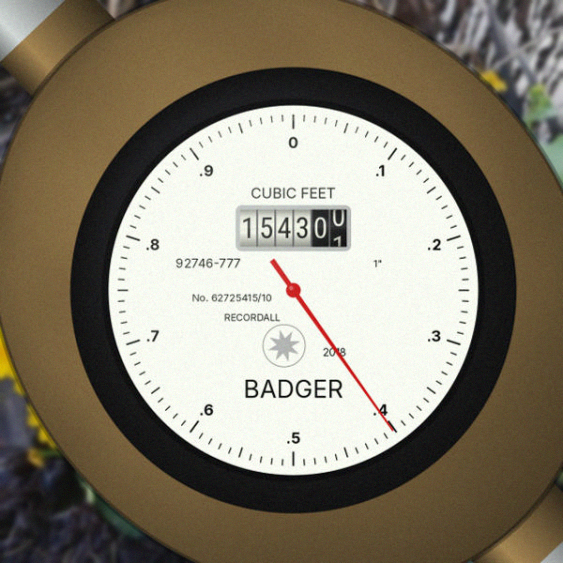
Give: 154300.40
